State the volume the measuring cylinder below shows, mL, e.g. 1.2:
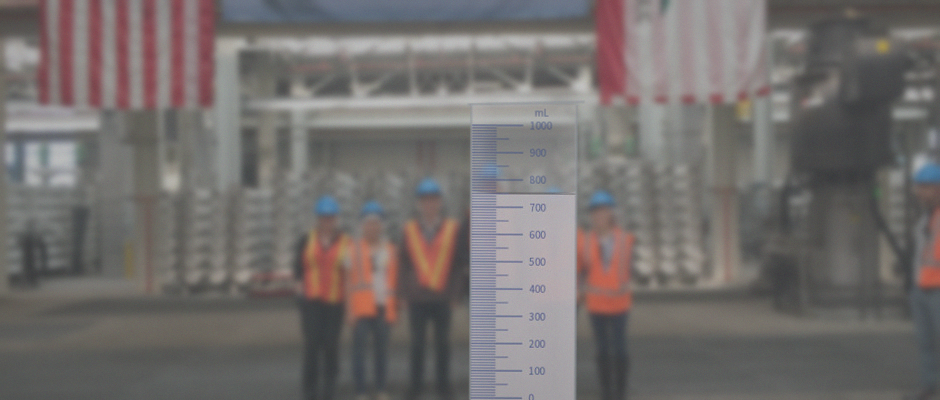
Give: 750
